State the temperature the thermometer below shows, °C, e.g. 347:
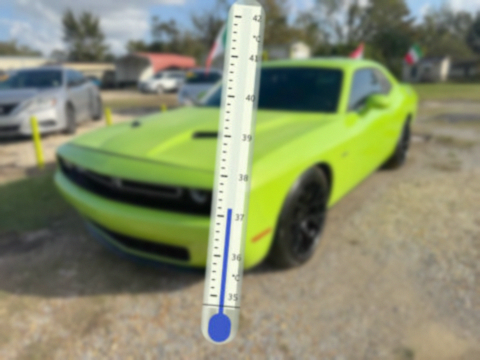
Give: 37.2
